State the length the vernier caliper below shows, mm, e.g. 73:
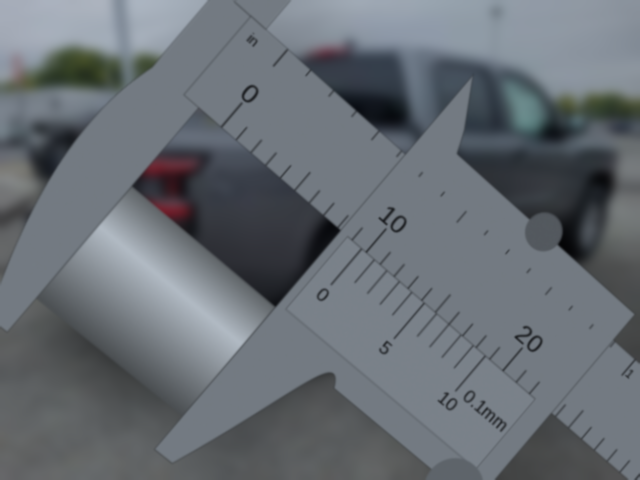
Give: 9.7
